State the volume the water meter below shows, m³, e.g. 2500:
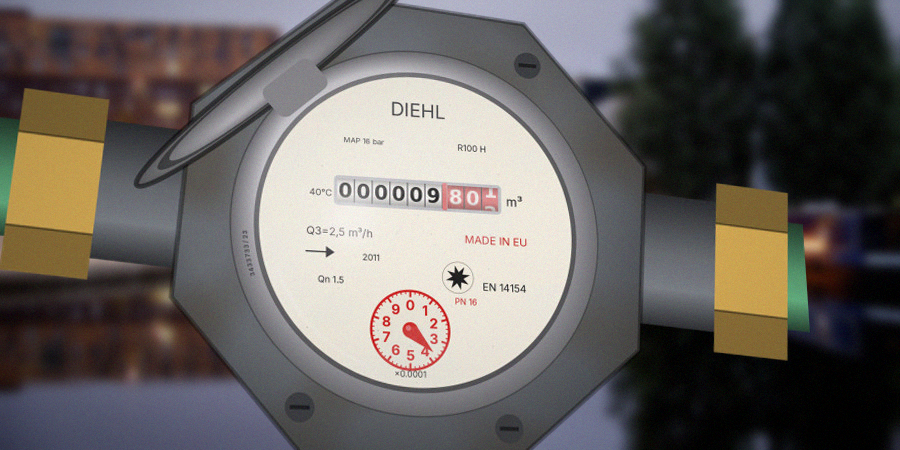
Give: 9.8013
